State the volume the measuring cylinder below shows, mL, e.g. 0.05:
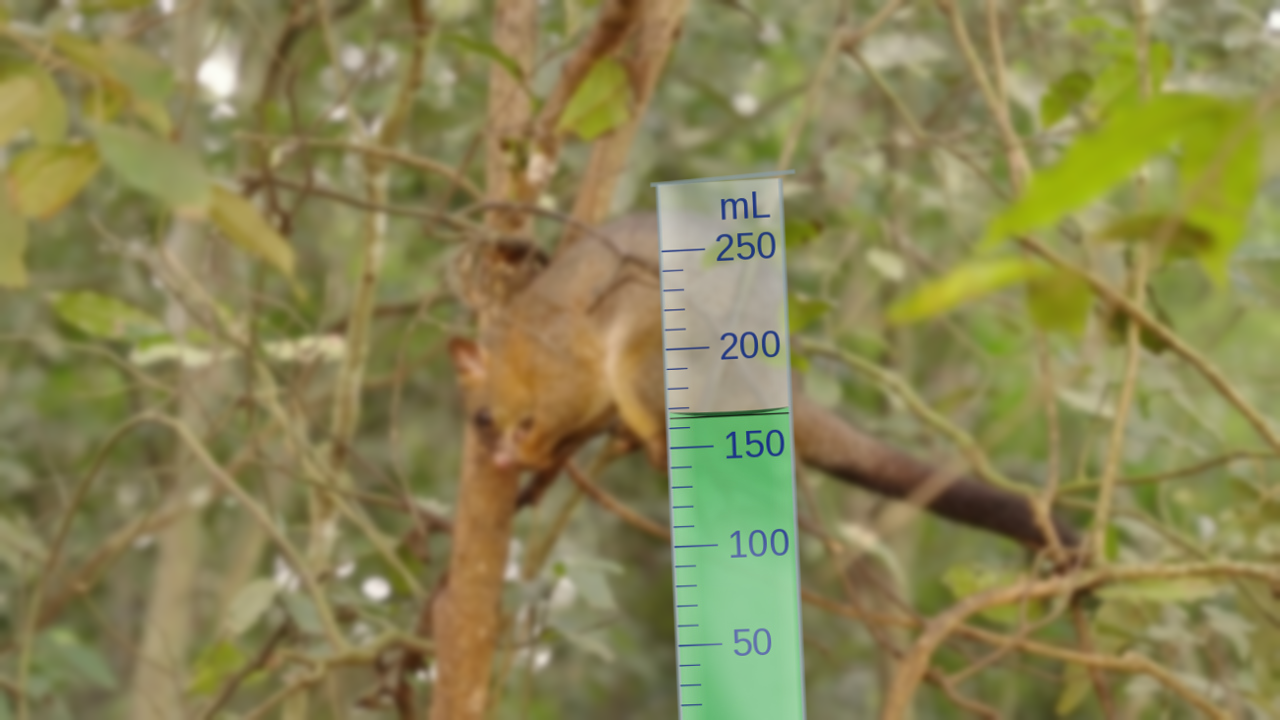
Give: 165
